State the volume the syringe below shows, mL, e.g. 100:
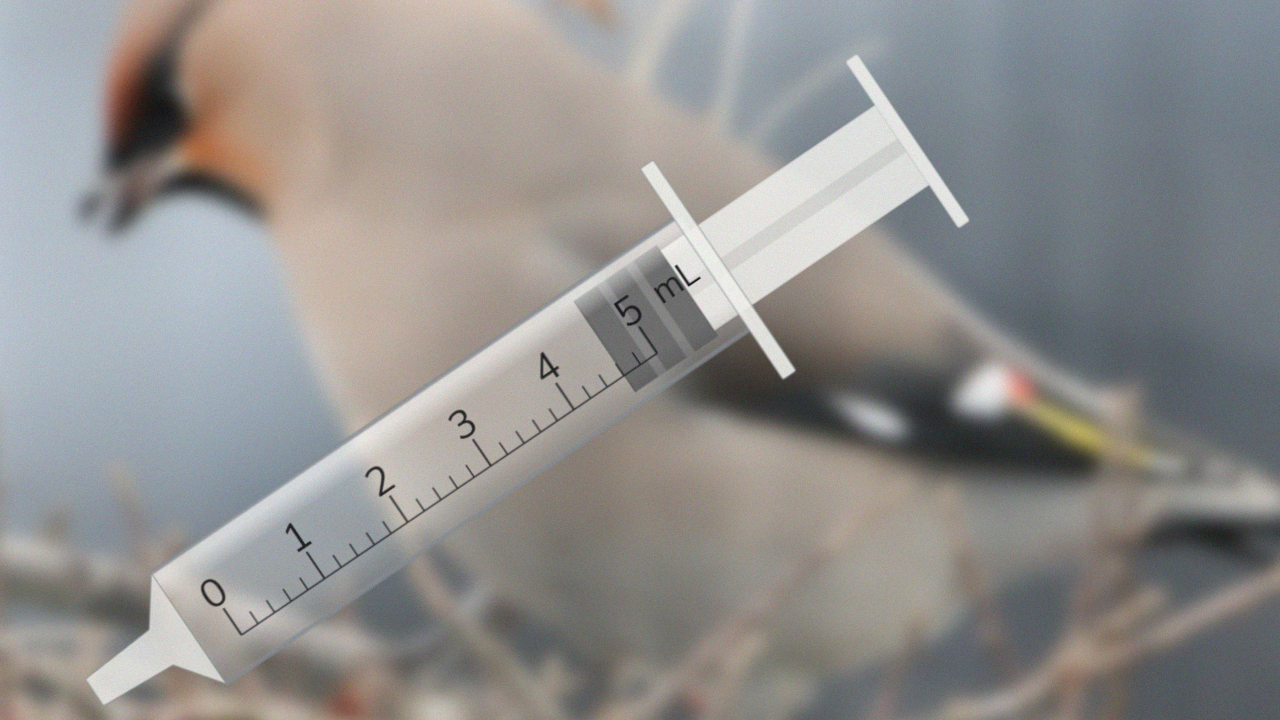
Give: 4.6
